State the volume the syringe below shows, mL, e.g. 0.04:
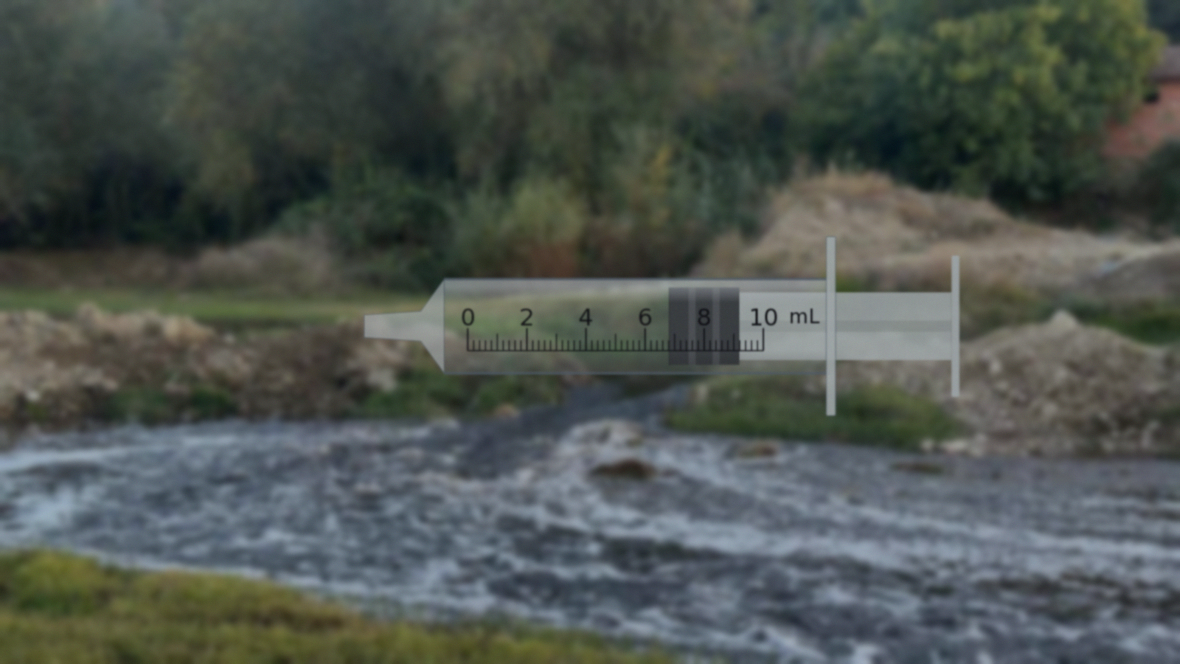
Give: 6.8
